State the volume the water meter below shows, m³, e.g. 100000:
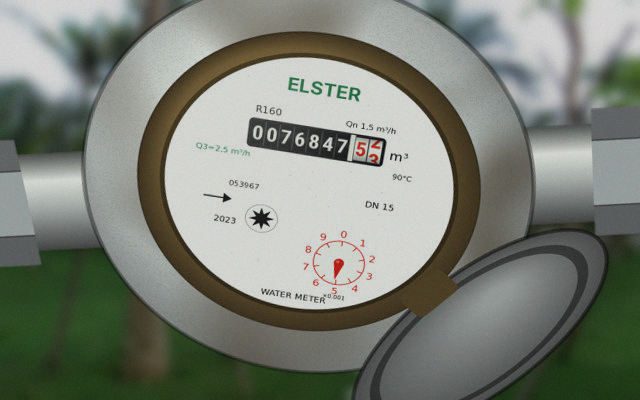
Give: 76847.525
